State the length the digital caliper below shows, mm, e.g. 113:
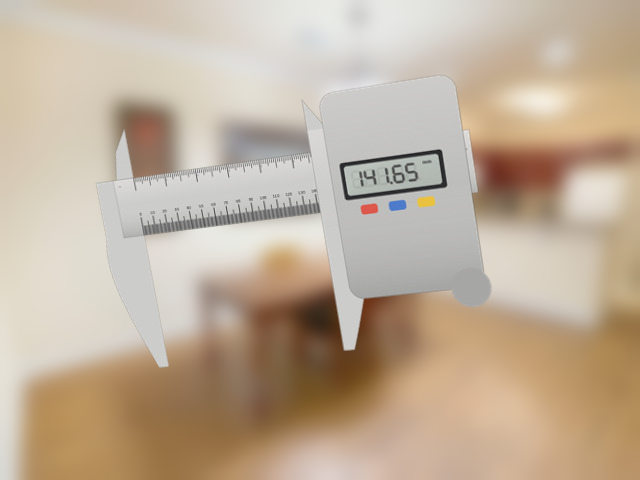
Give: 141.65
